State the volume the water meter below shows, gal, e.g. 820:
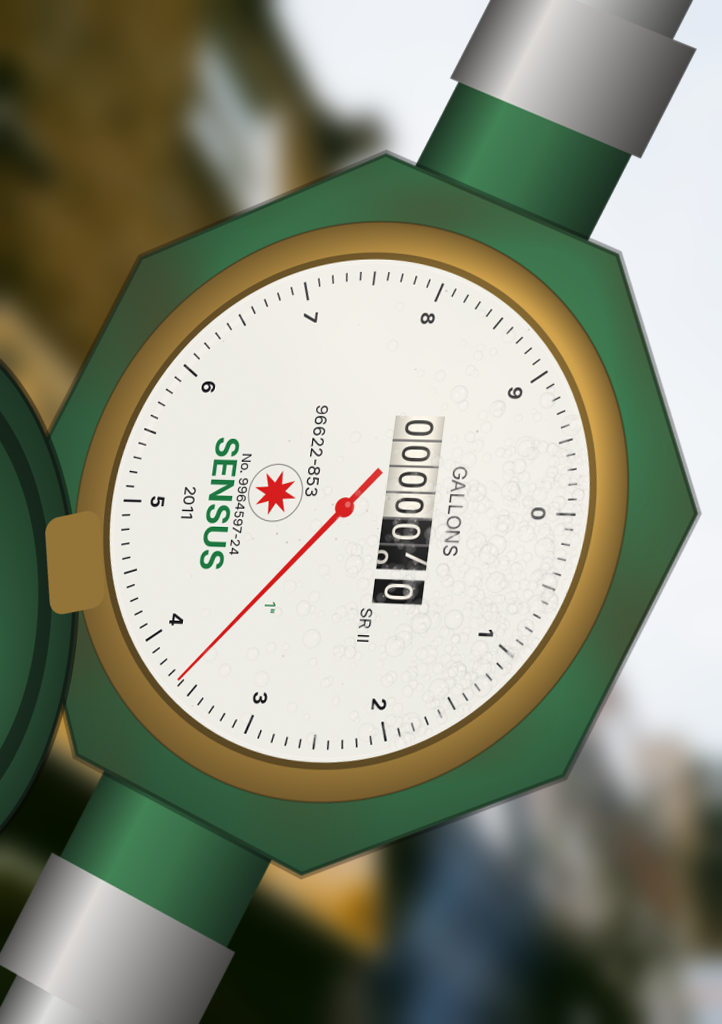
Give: 73.6
